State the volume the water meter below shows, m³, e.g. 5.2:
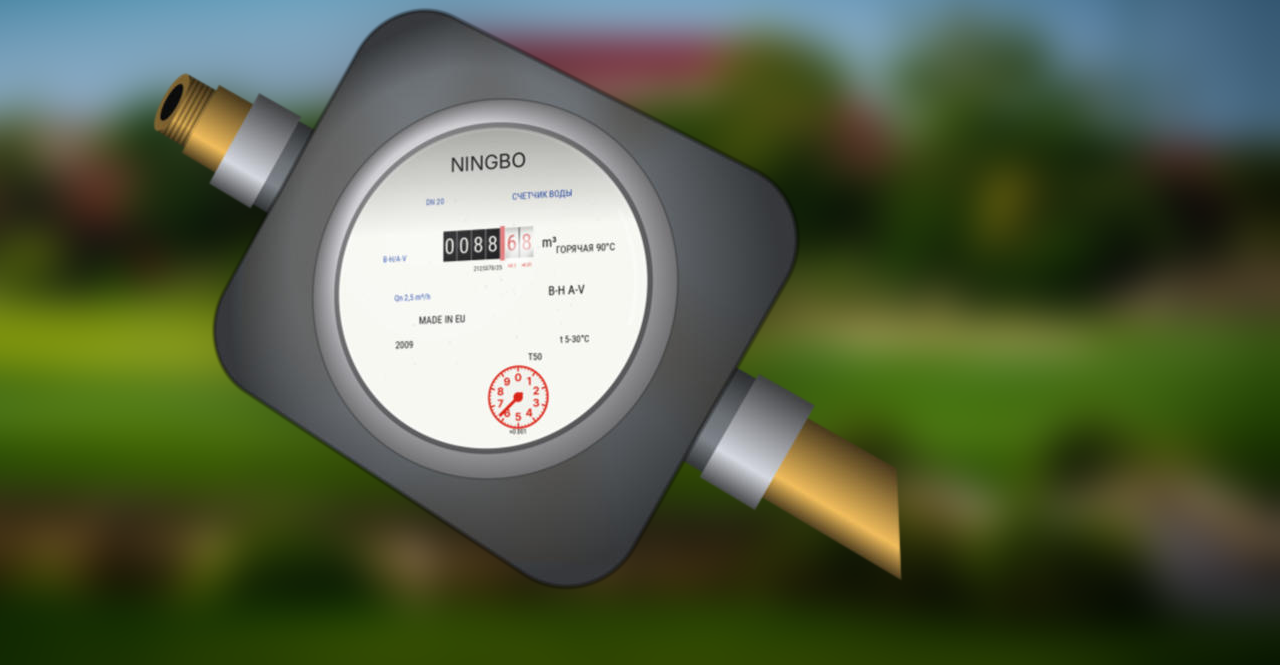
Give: 88.686
